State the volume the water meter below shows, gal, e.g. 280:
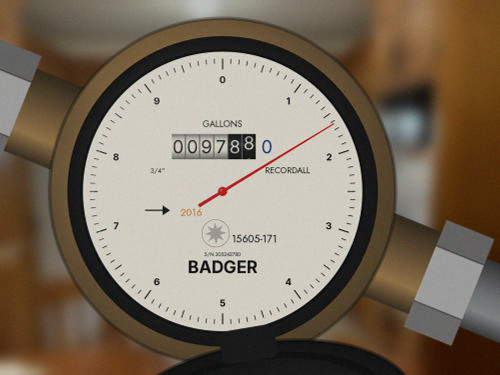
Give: 97881.6
